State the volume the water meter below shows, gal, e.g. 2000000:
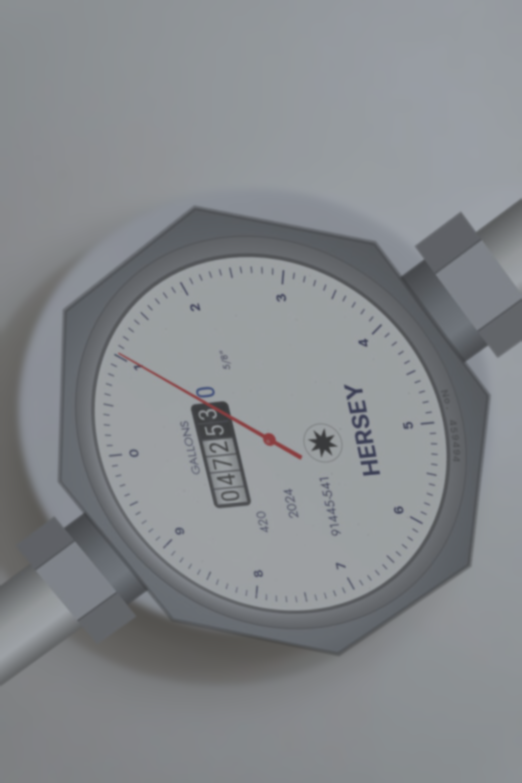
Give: 472531.0
